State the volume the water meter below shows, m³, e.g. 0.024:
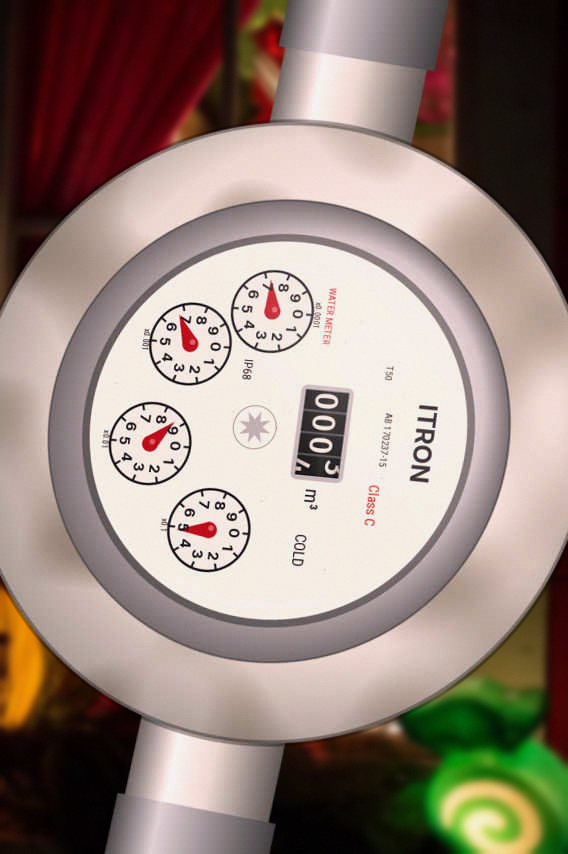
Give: 3.4867
